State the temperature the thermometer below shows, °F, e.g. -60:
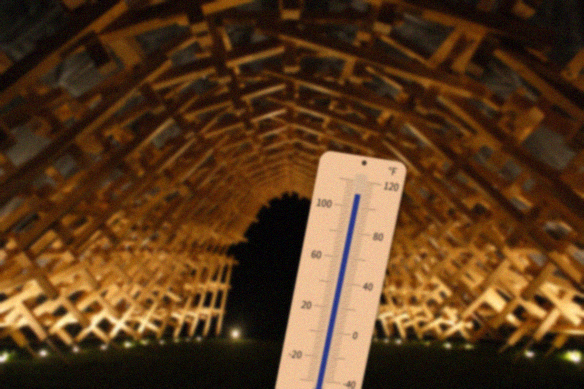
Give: 110
